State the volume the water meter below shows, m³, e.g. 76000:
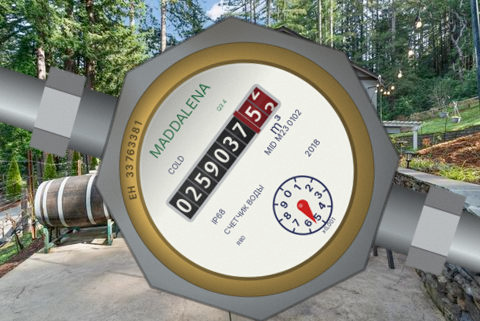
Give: 259037.525
